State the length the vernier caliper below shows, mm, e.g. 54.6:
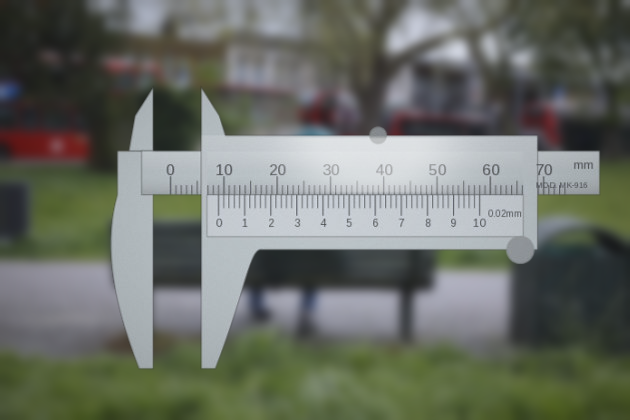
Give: 9.0
